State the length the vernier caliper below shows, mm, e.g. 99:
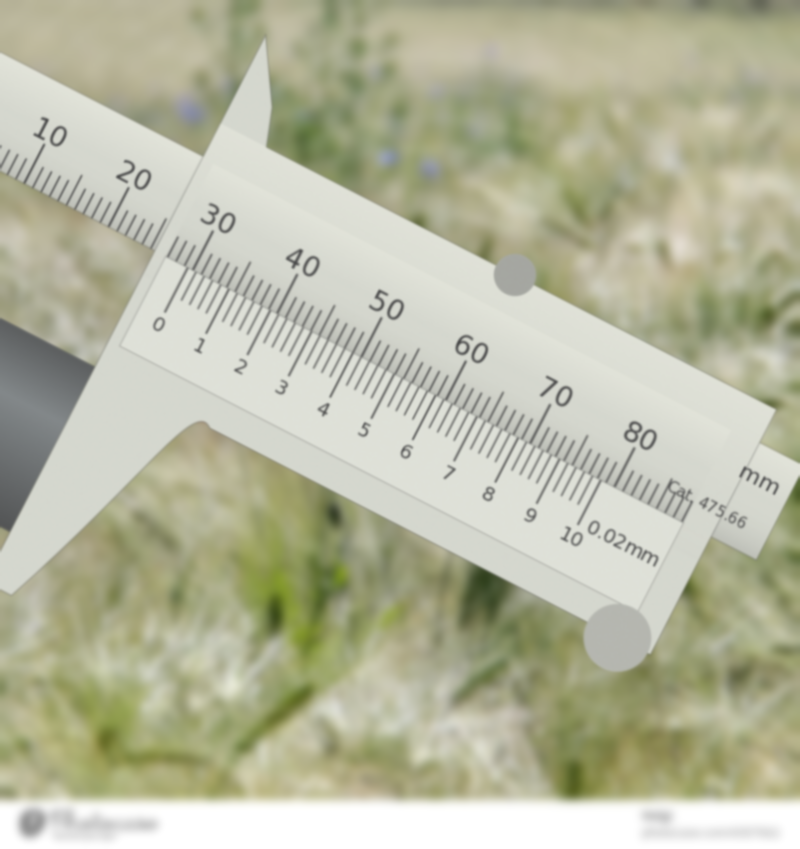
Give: 29.4
